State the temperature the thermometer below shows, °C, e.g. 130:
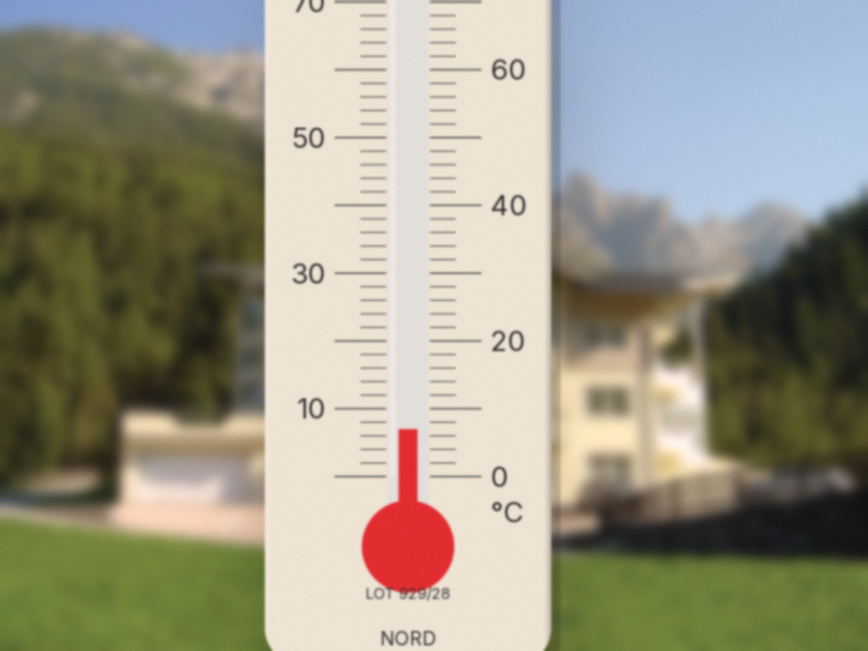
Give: 7
